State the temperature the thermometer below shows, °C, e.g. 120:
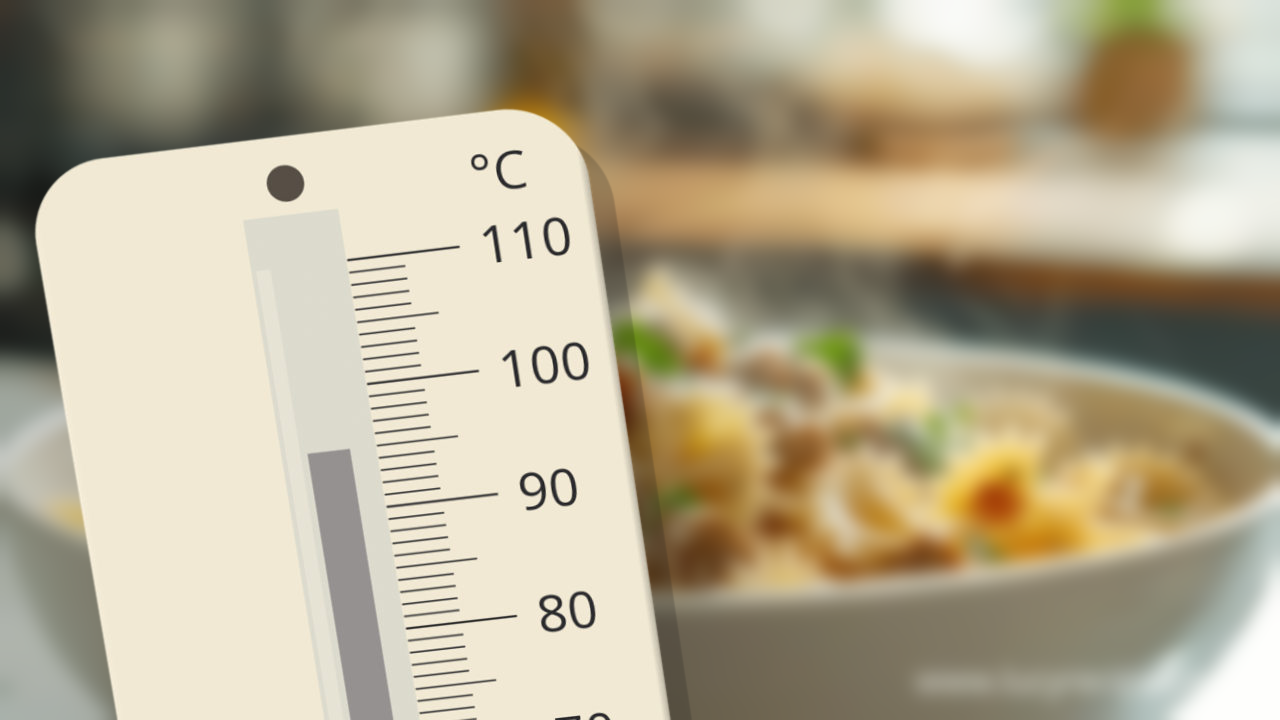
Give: 95
